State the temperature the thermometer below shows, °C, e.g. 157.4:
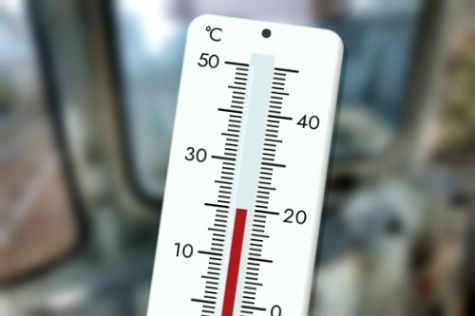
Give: 20
